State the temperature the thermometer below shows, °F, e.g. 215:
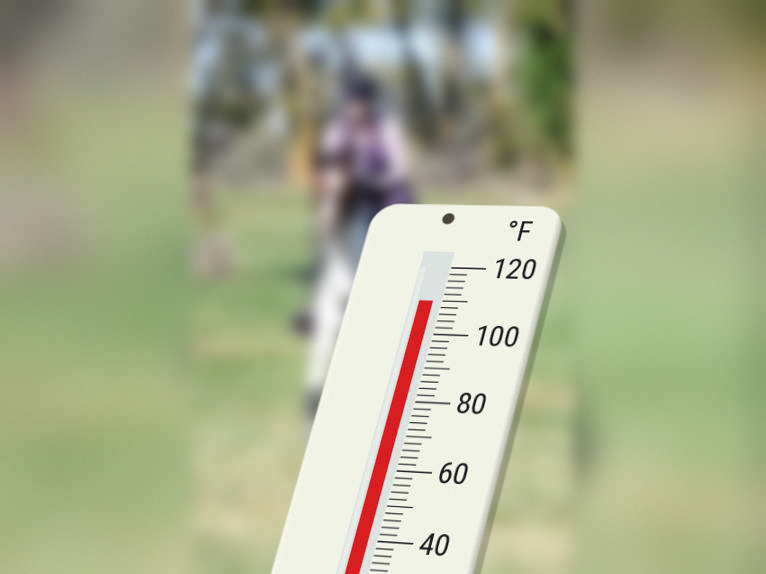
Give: 110
